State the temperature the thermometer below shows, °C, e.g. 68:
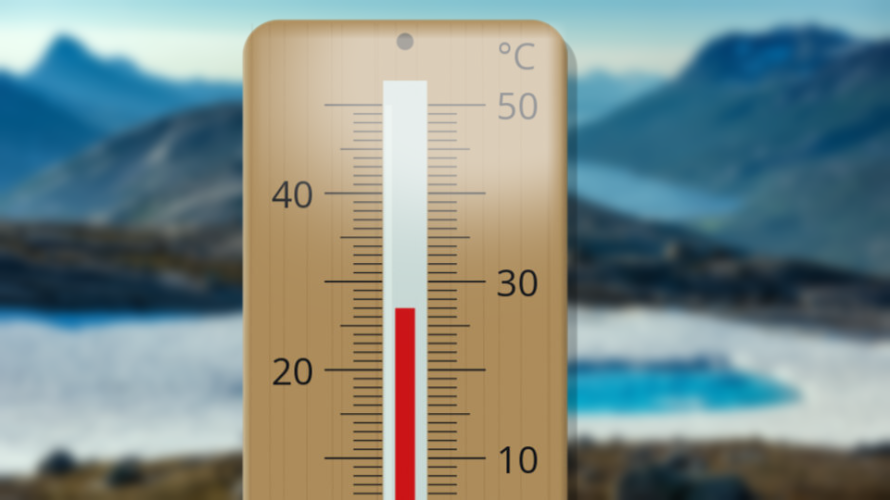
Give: 27
